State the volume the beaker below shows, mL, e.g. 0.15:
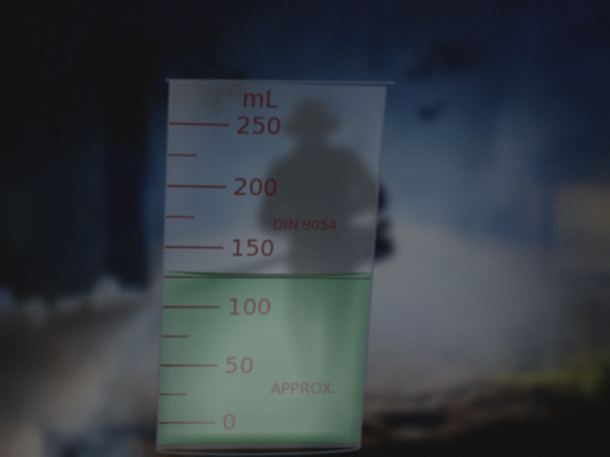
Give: 125
